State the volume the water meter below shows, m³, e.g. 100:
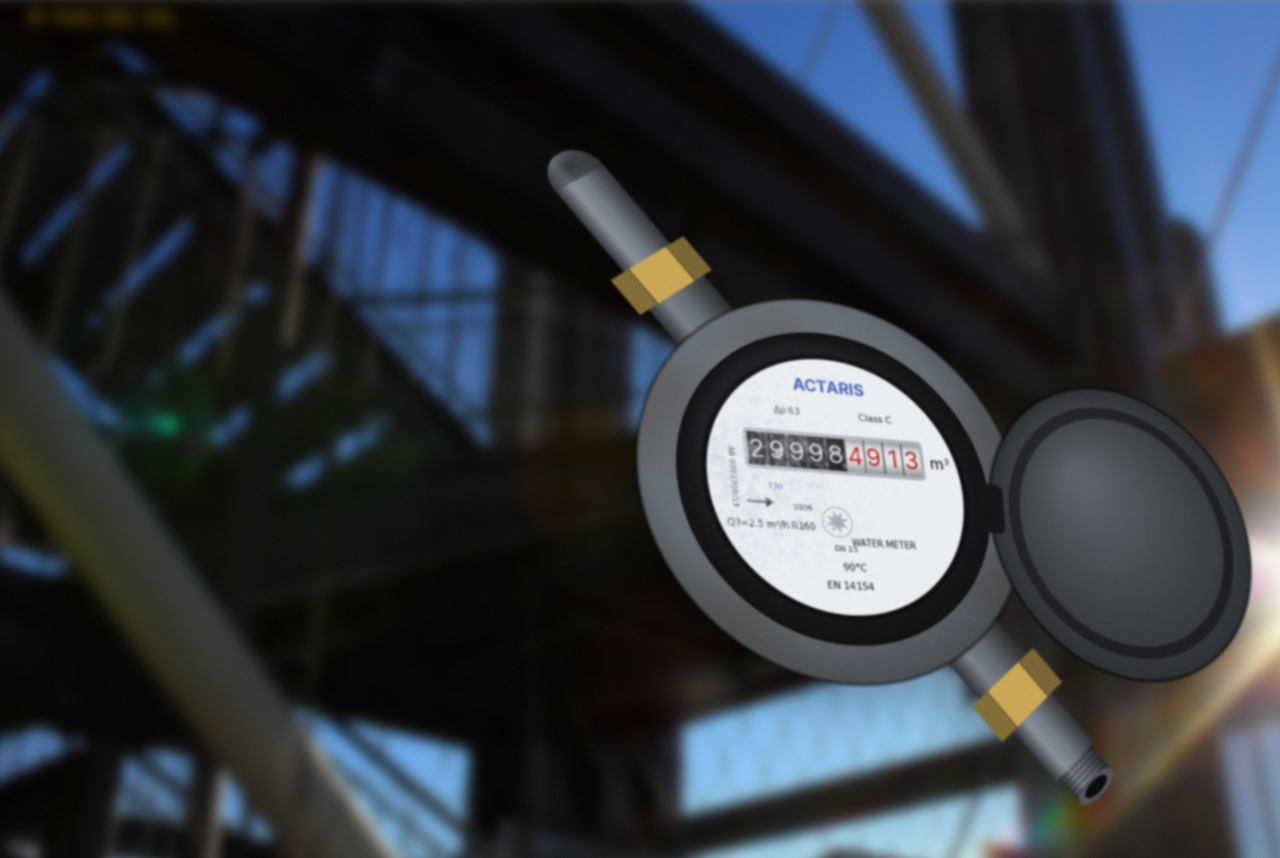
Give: 29998.4913
